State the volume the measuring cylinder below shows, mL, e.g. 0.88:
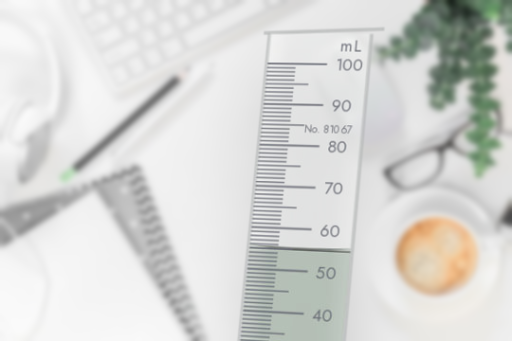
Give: 55
